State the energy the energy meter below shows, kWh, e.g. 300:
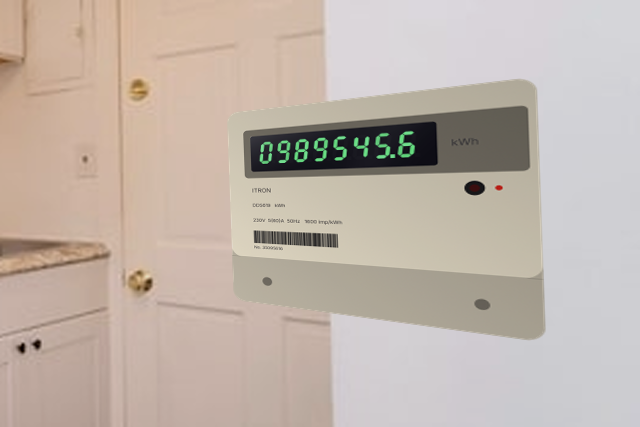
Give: 989545.6
